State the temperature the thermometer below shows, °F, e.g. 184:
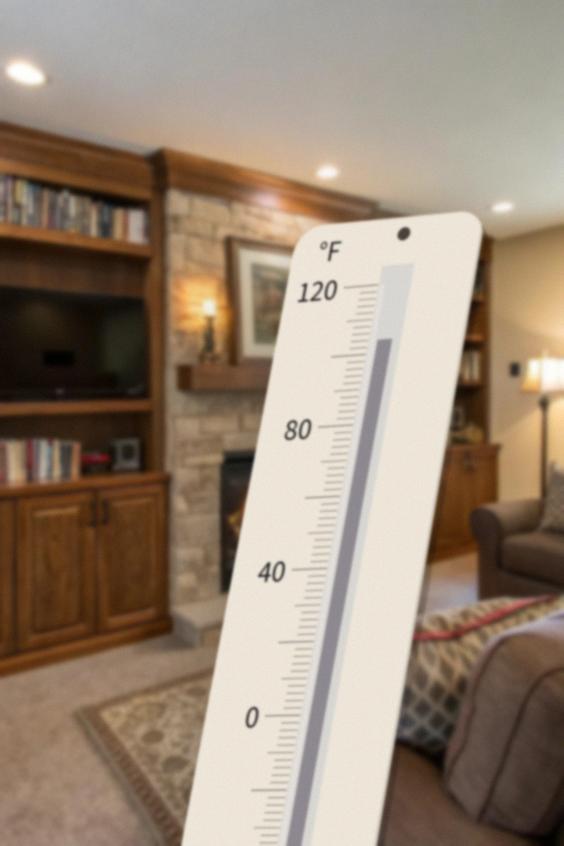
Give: 104
